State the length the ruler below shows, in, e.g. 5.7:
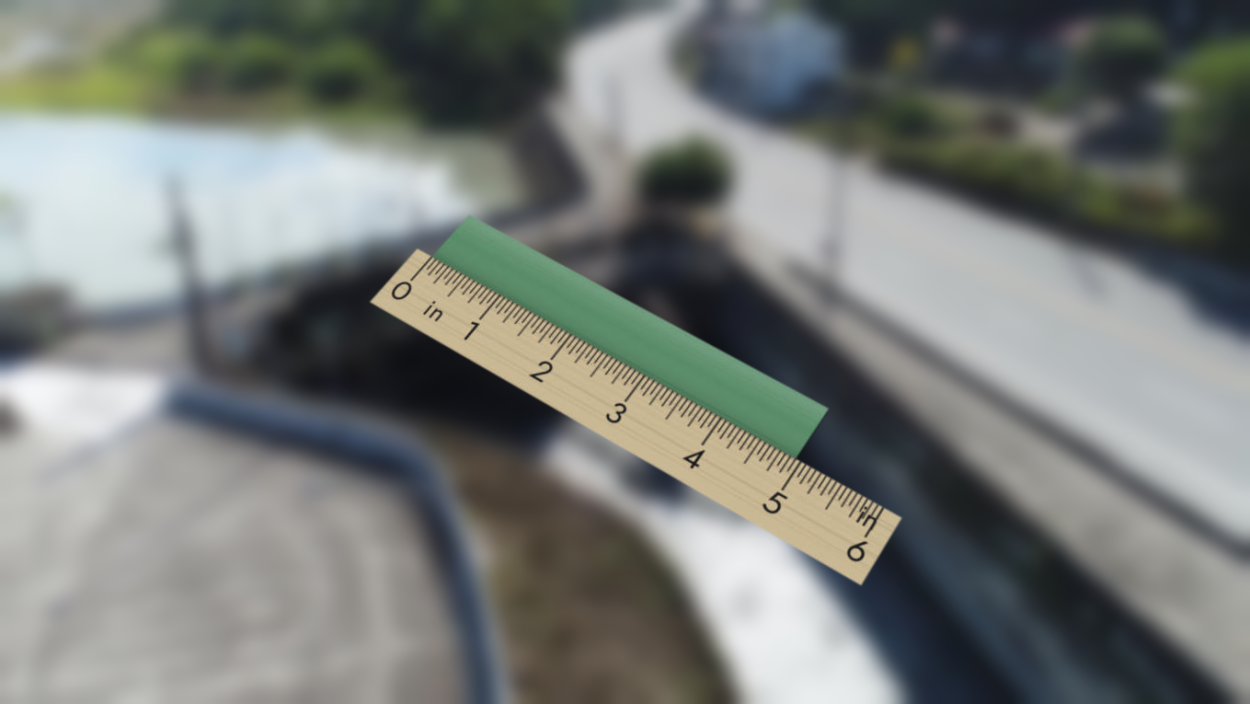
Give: 4.9375
